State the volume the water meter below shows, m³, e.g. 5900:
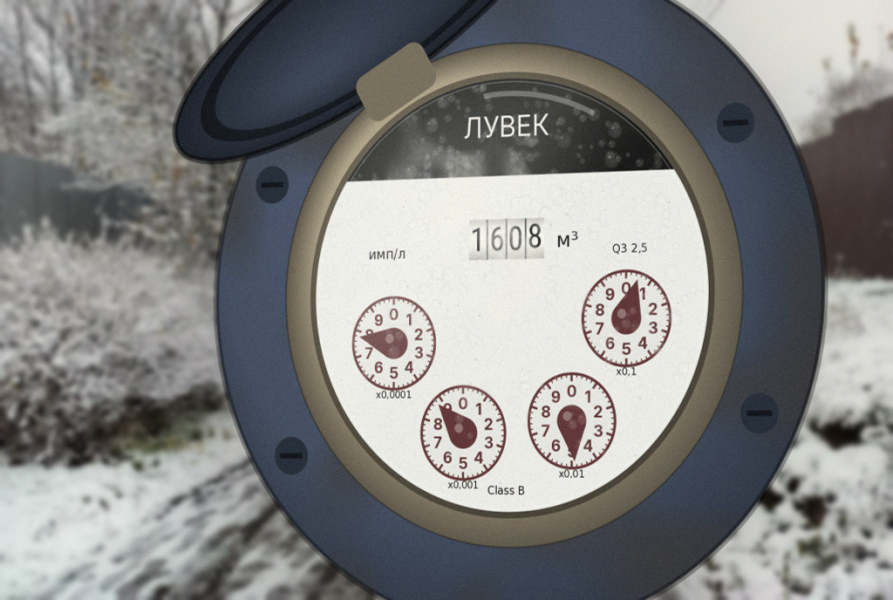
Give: 1608.0487
